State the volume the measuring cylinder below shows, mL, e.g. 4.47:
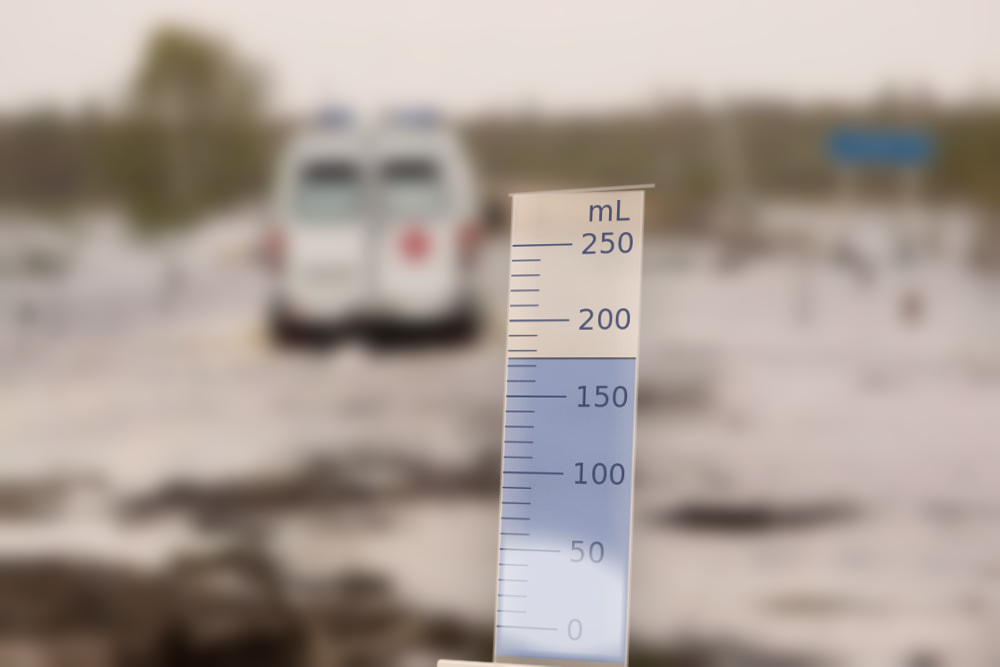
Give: 175
